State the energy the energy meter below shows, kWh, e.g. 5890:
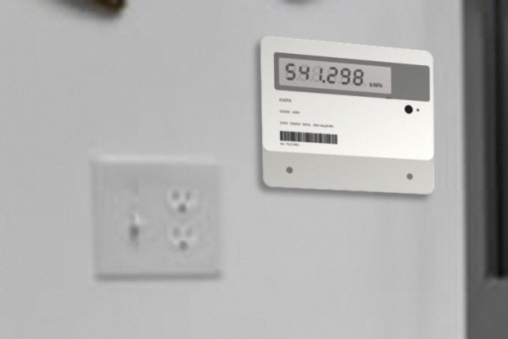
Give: 541.298
